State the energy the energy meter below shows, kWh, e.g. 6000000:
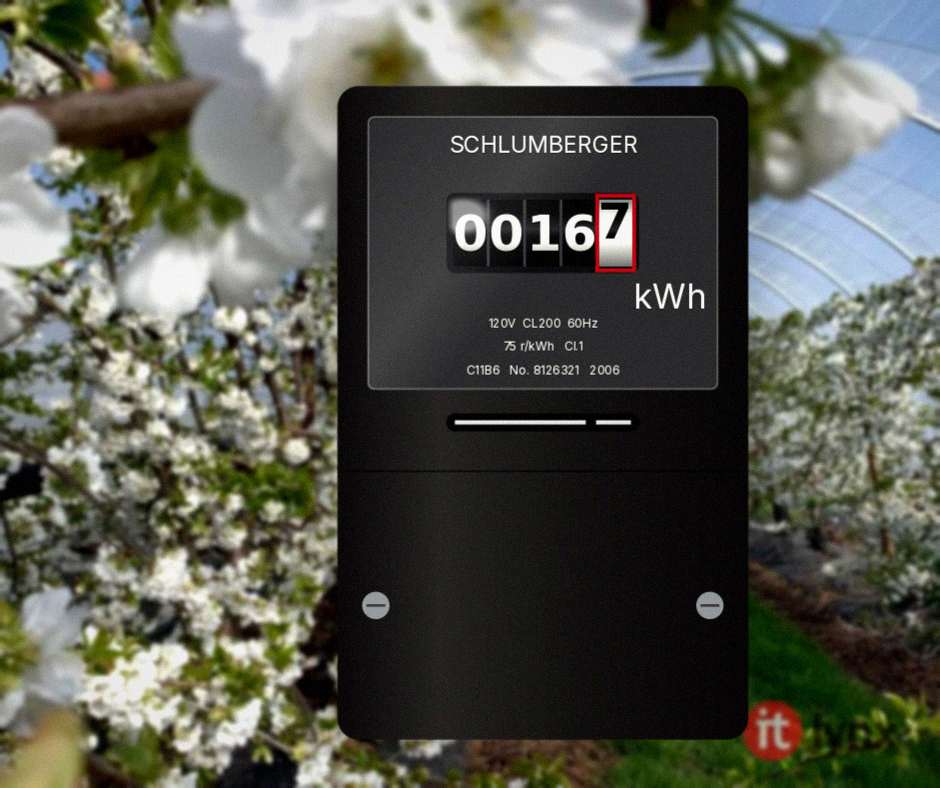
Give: 16.7
